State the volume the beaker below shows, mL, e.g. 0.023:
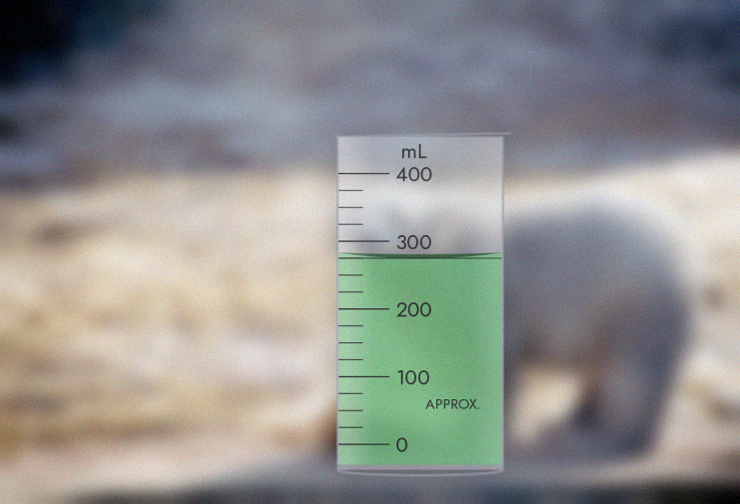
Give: 275
